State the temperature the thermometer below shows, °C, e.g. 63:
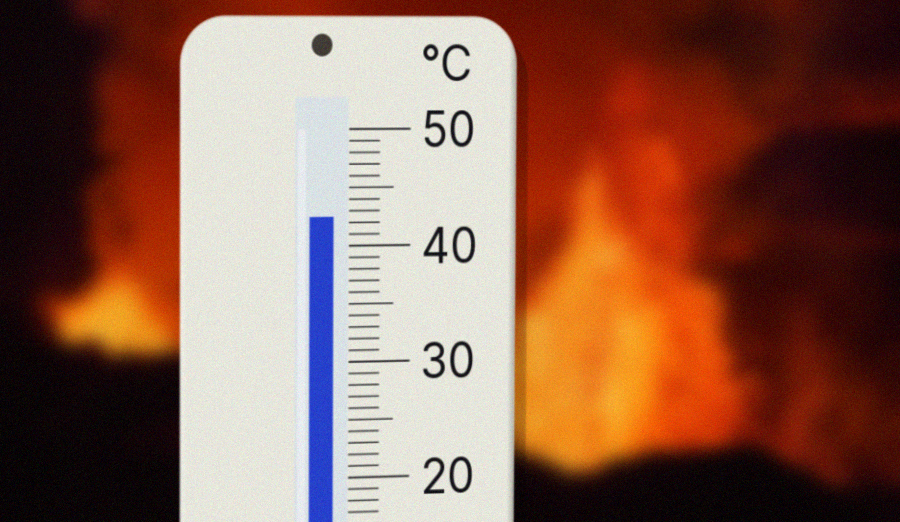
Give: 42.5
